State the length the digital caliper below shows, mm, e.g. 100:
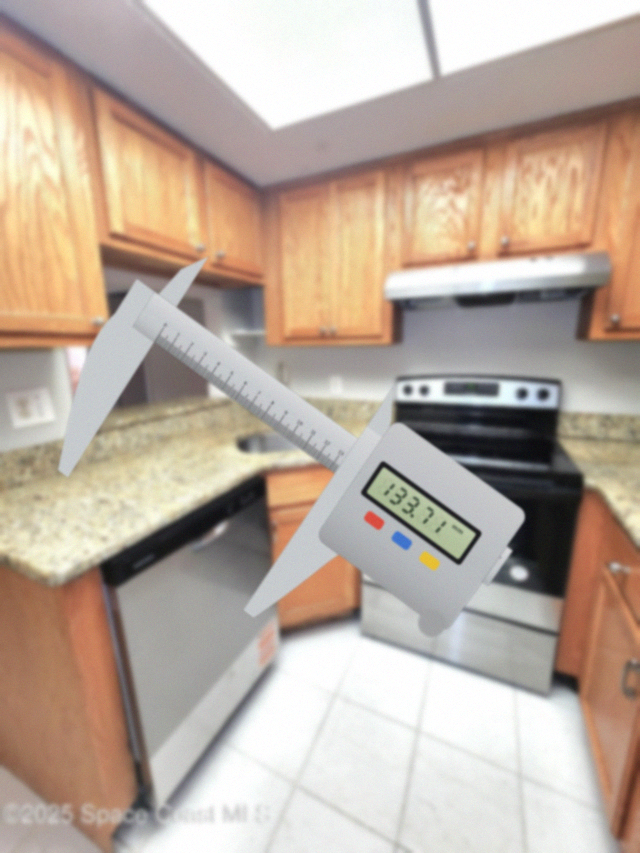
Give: 133.71
